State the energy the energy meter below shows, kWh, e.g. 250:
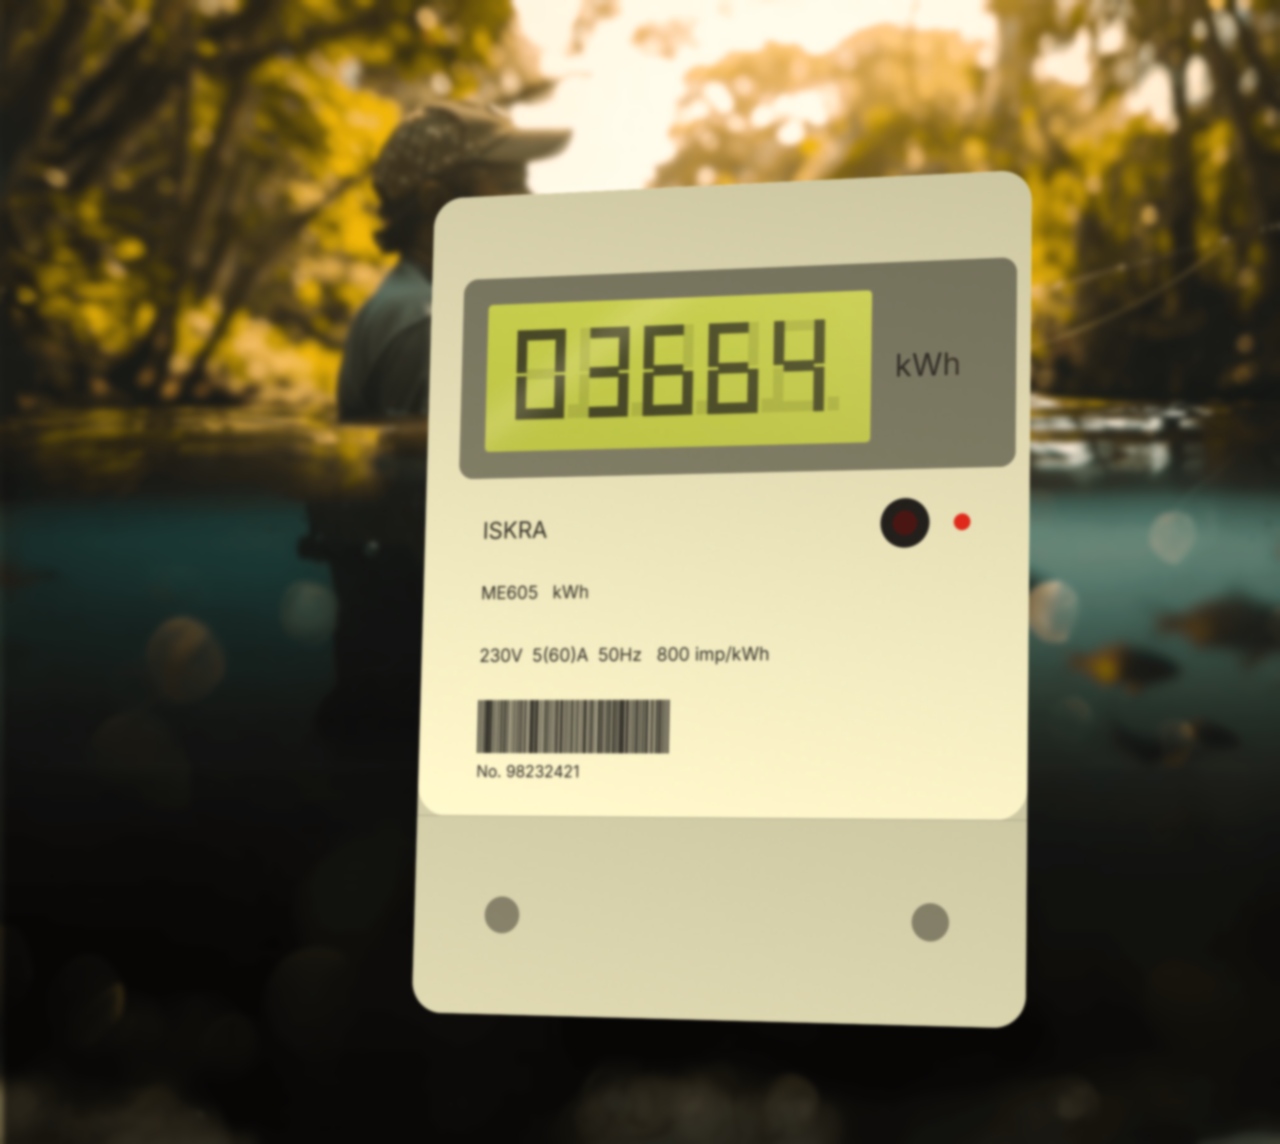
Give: 3664
